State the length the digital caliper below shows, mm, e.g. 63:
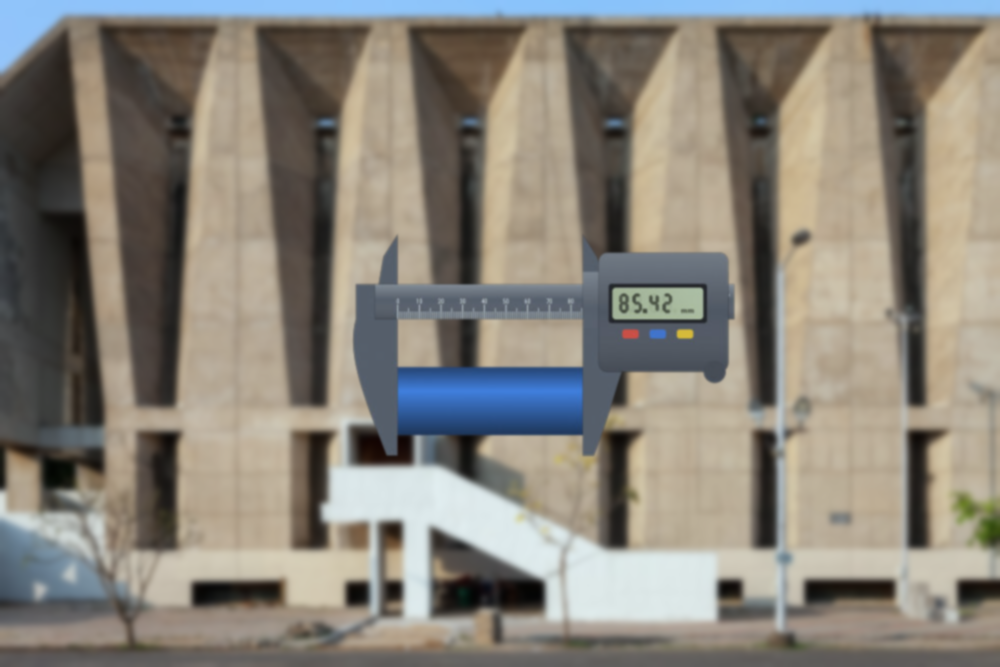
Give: 85.42
